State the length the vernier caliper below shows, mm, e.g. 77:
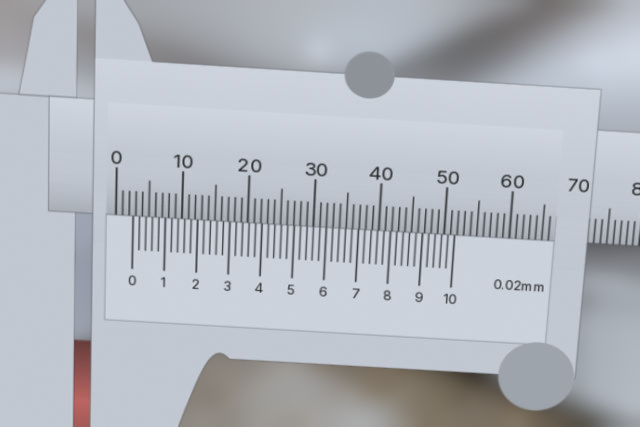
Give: 2.6
